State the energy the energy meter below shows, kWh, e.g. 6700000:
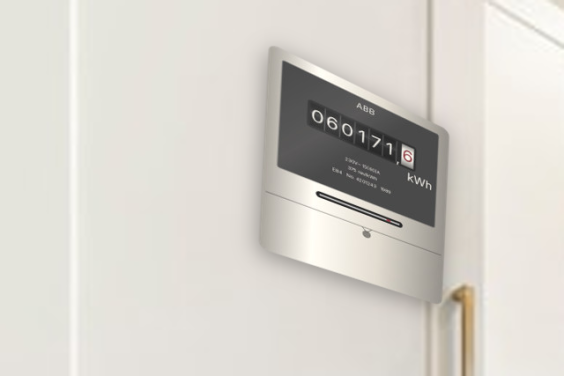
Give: 60171.6
